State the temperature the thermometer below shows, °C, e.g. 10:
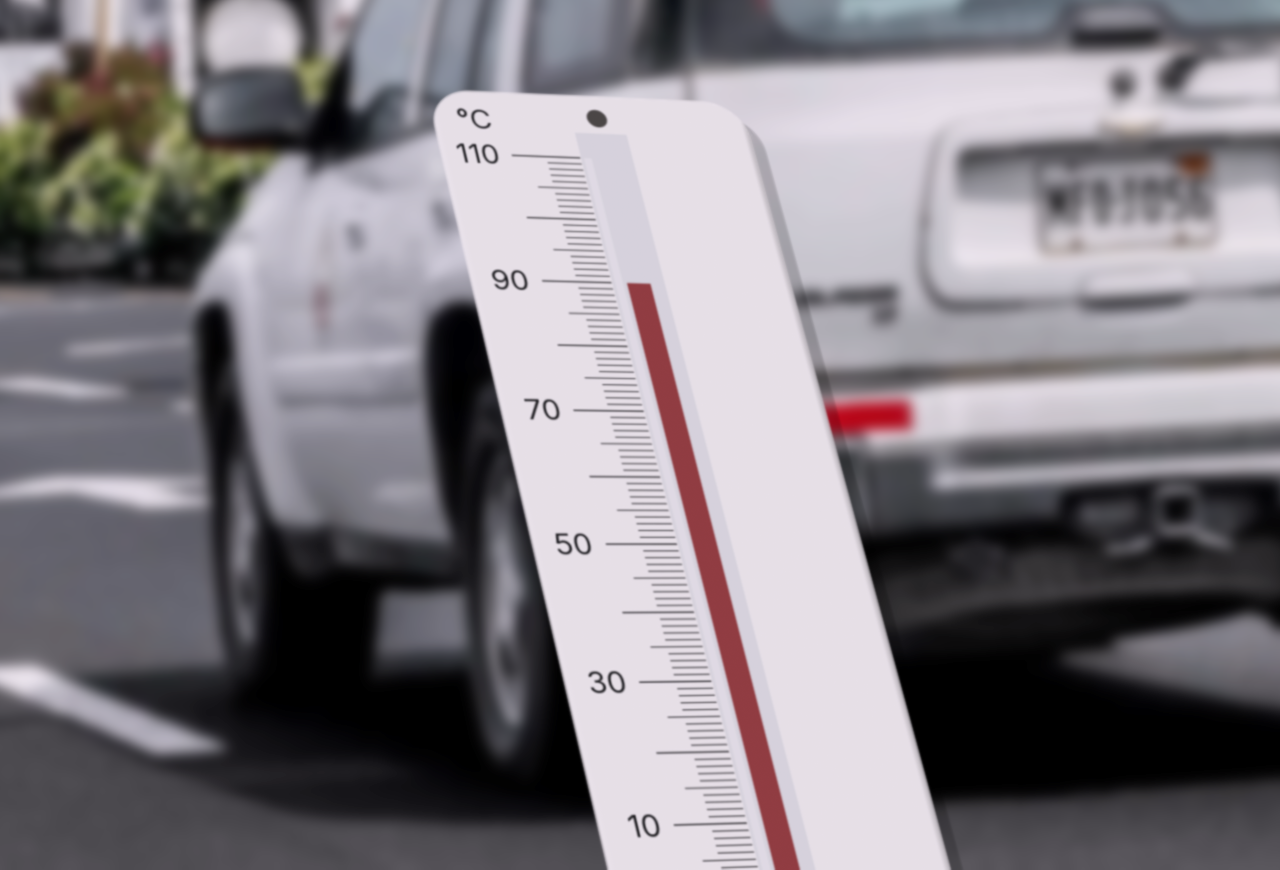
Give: 90
